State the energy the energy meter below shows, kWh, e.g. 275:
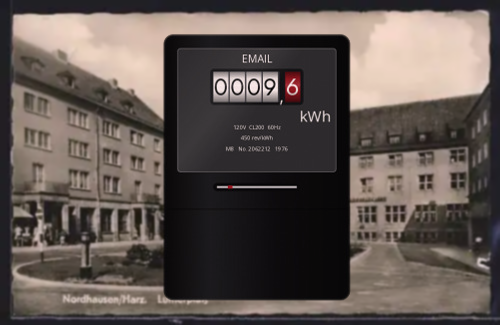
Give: 9.6
